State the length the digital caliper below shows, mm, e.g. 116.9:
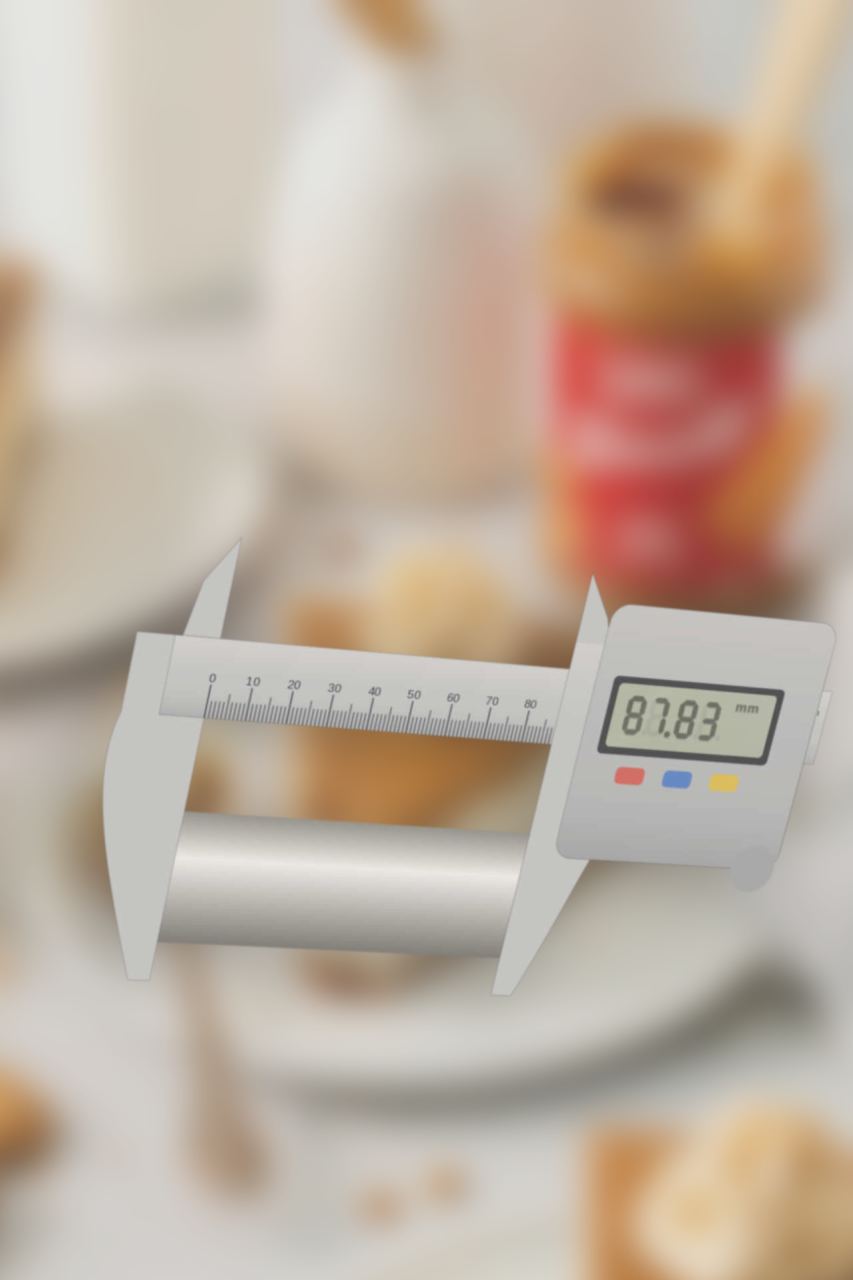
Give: 87.83
